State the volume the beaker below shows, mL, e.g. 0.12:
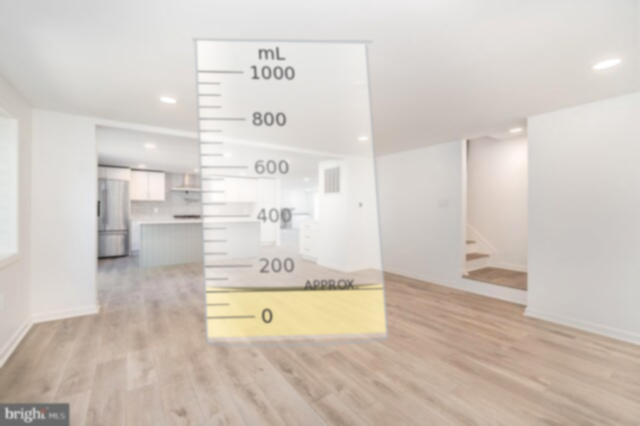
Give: 100
